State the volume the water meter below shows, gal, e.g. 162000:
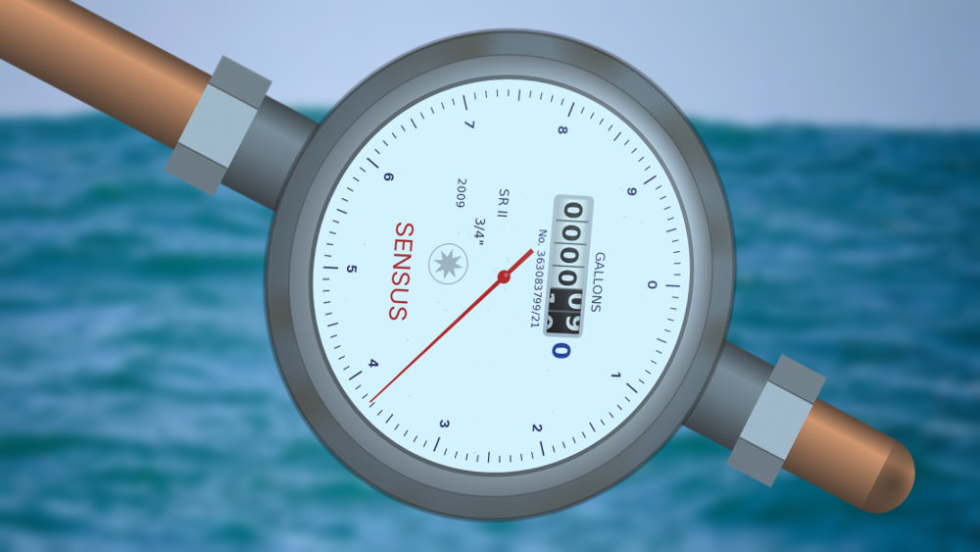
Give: 93.7
